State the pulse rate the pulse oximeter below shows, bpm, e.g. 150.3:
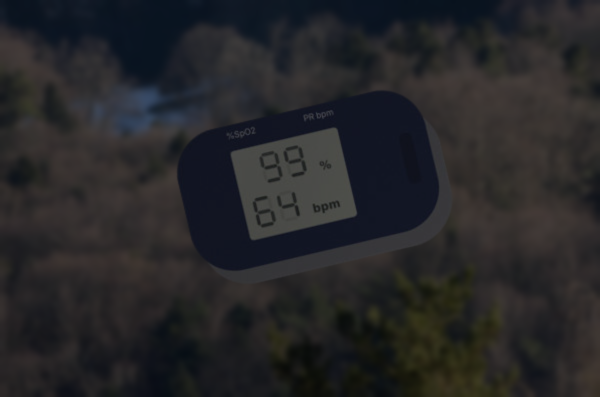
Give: 64
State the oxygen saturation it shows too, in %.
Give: 99
